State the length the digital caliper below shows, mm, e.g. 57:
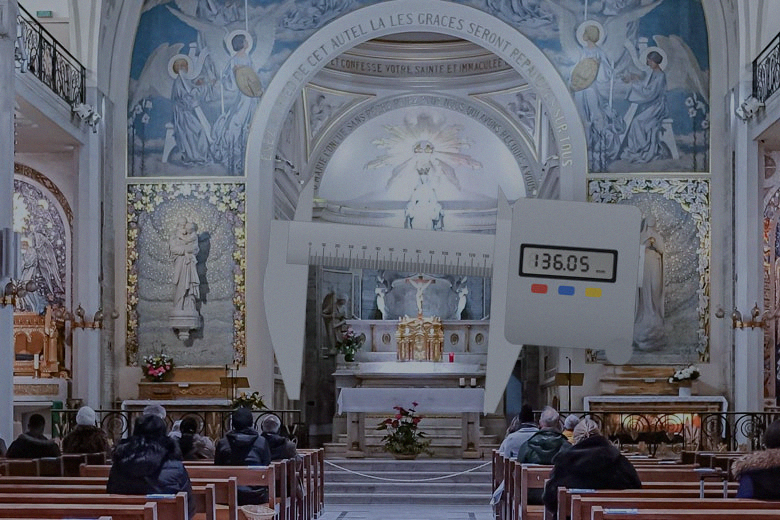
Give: 136.05
